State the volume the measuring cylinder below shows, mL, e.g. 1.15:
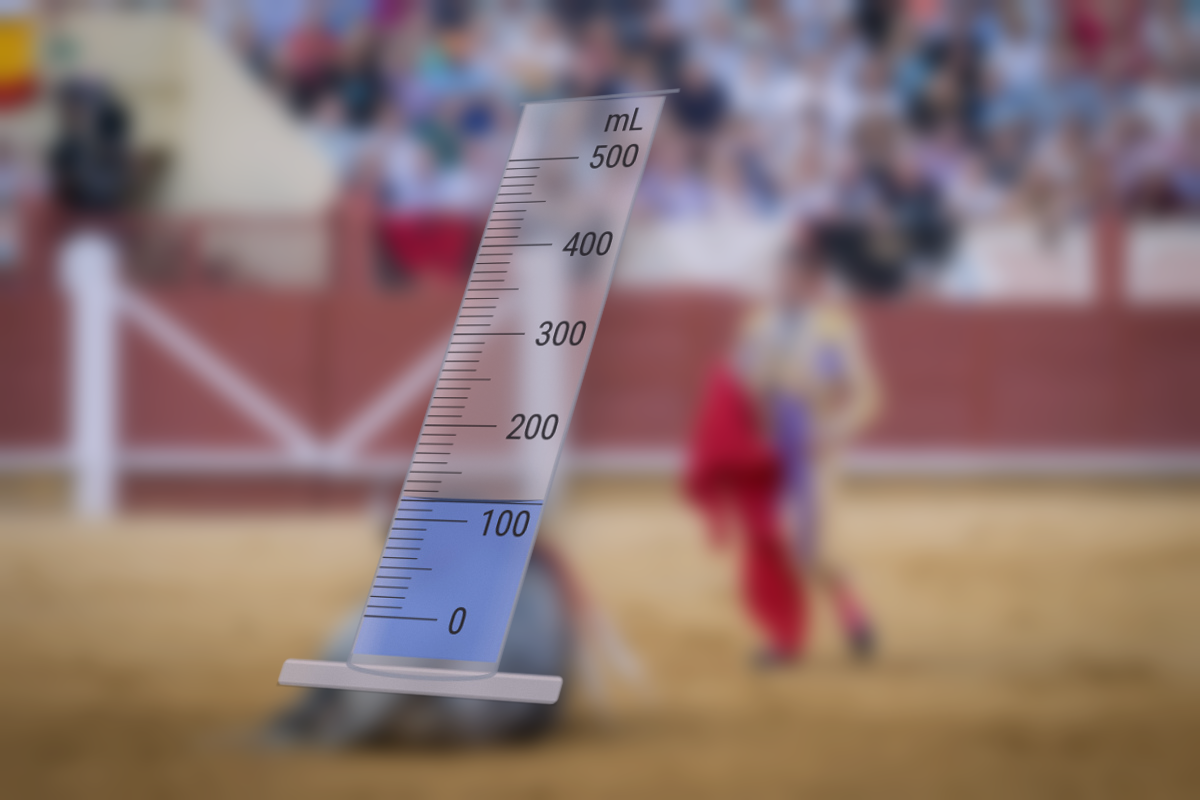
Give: 120
